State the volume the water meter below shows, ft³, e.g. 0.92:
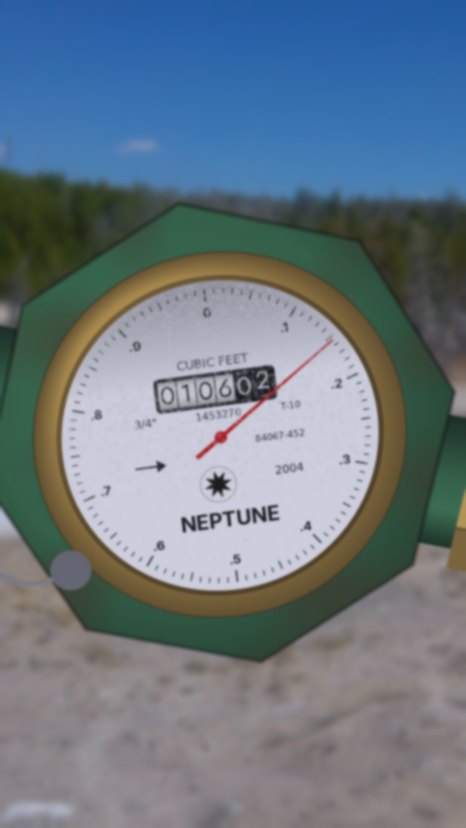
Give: 10602.15
